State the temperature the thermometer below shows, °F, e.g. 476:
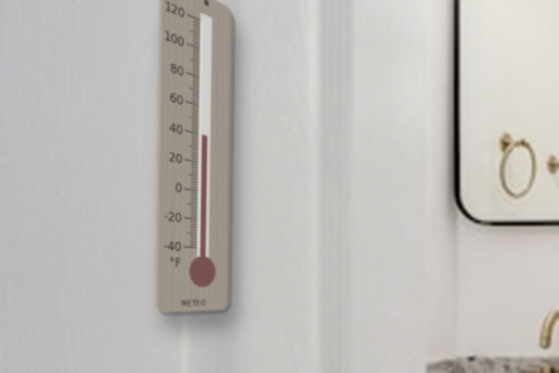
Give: 40
